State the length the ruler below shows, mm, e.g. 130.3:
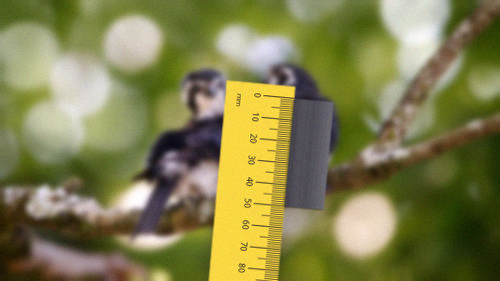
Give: 50
